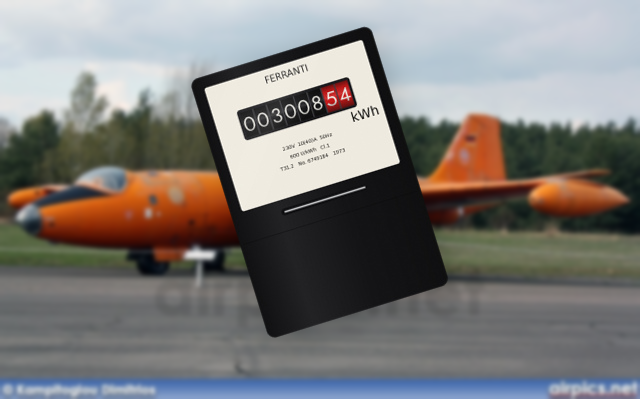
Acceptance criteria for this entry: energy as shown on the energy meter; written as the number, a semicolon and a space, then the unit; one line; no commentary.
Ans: 3008.54; kWh
